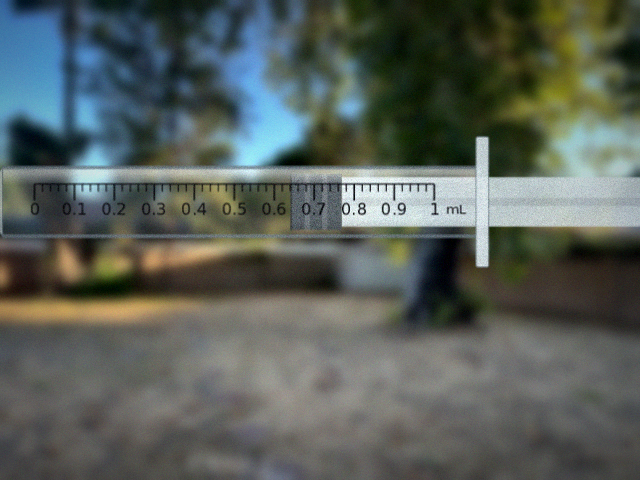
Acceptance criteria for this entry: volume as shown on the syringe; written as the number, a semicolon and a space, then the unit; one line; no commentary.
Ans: 0.64; mL
